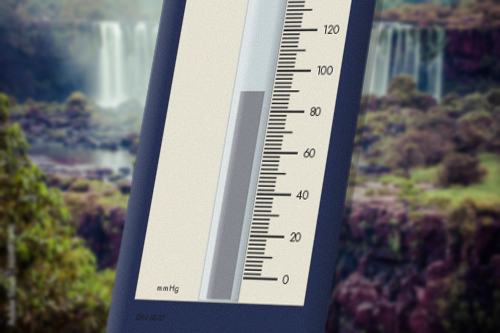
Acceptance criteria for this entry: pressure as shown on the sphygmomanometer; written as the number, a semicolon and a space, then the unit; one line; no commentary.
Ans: 90; mmHg
